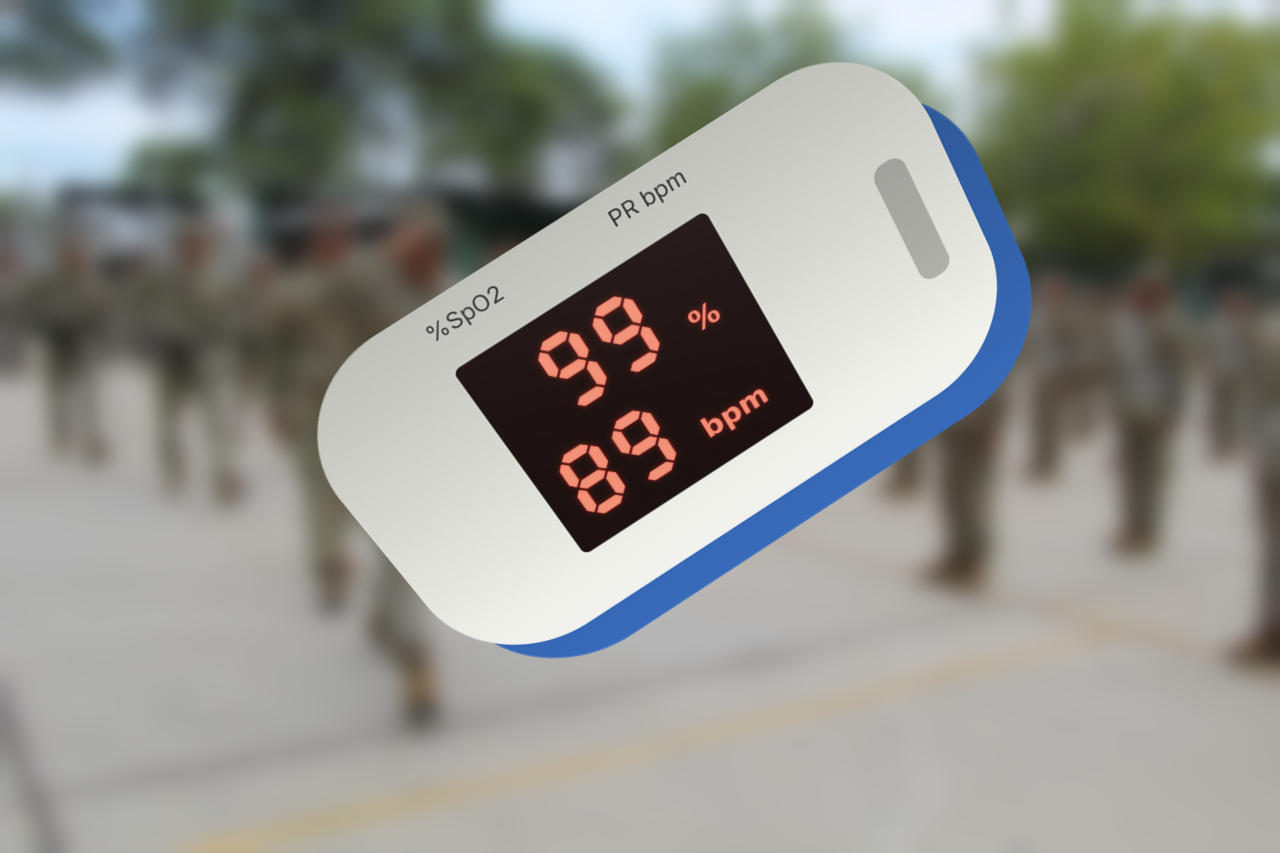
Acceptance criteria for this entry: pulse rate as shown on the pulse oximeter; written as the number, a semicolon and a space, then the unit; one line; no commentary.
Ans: 89; bpm
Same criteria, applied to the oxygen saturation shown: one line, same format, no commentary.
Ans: 99; %
